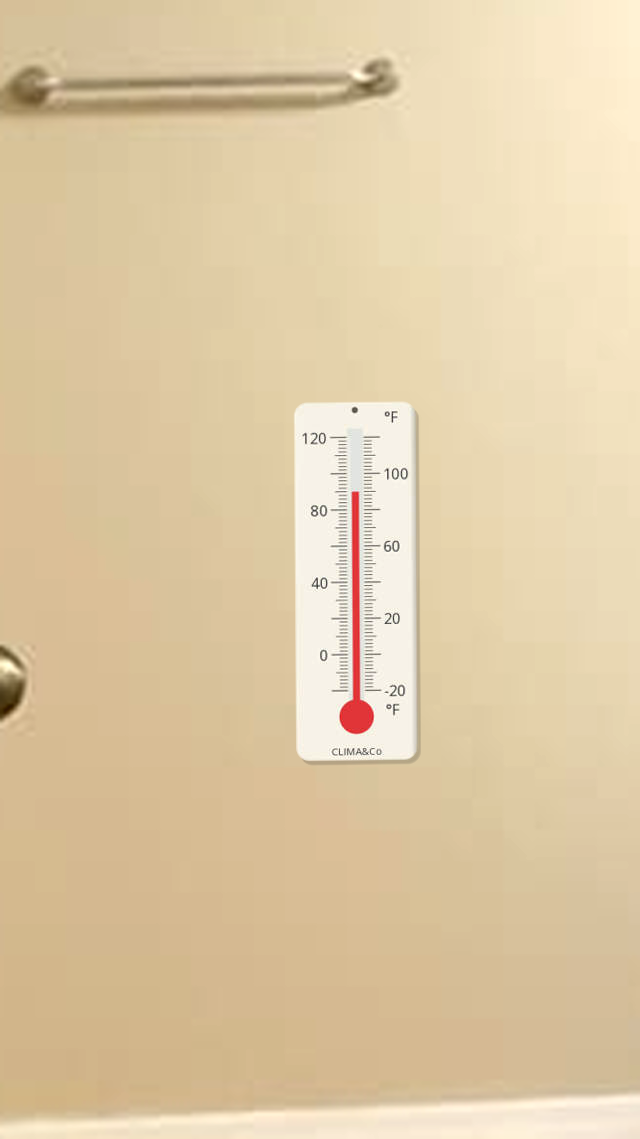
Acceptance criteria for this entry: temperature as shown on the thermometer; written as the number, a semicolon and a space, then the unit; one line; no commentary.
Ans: 90; °F
